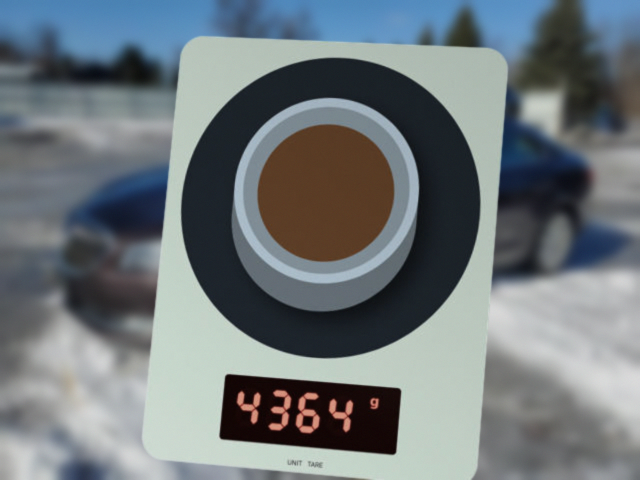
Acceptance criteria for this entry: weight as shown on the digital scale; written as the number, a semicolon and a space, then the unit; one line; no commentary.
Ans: 4364; g
